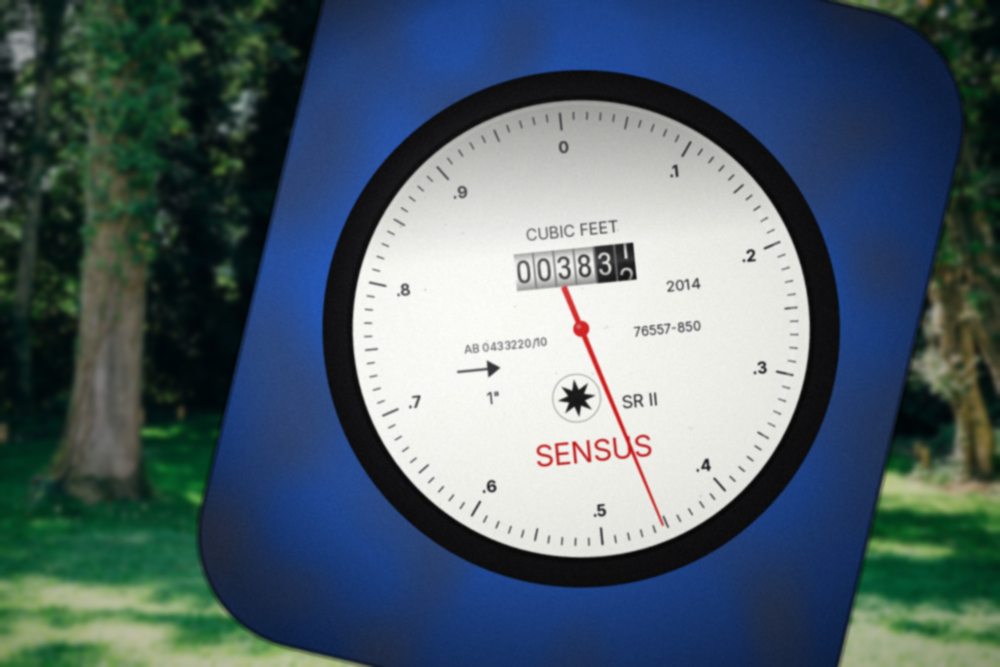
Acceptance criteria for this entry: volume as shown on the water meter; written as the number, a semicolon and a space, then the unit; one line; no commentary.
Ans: 3831.45; ft³
